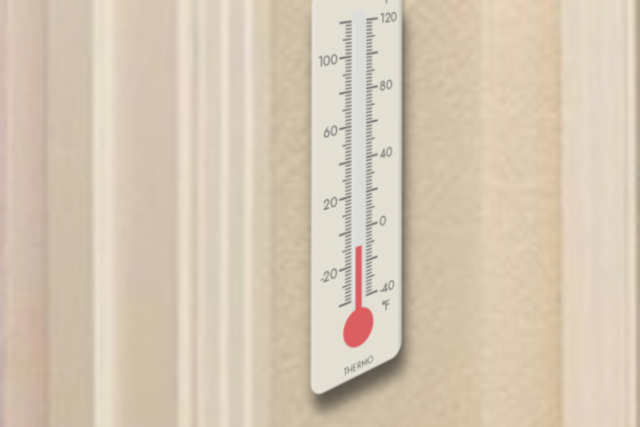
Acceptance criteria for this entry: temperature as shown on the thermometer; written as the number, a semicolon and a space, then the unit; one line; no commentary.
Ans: -10; °F
